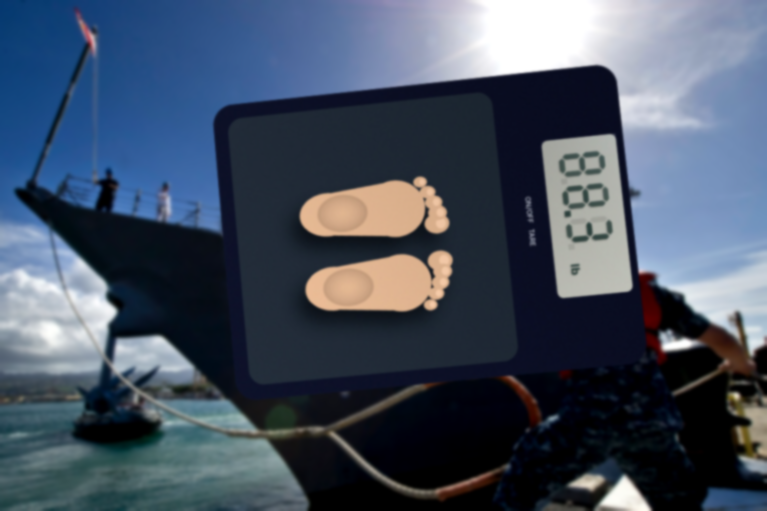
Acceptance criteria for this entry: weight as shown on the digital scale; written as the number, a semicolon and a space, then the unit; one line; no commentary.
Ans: 88.3; lb
